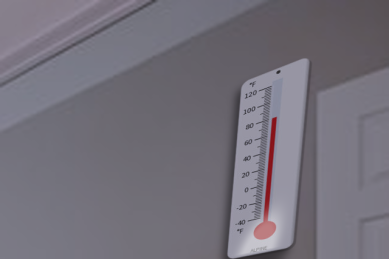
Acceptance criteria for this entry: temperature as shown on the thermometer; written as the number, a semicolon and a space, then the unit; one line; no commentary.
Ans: 80; °F
